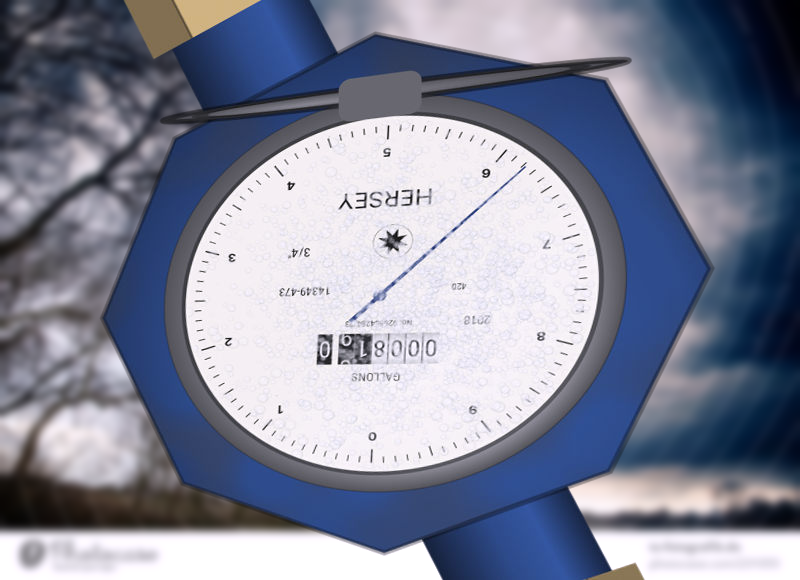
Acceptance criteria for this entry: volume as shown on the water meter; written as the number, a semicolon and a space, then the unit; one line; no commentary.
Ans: 8186.2; gal
